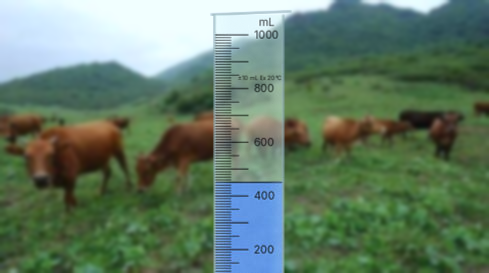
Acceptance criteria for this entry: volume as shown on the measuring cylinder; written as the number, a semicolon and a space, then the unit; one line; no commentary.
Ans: 450; mL
